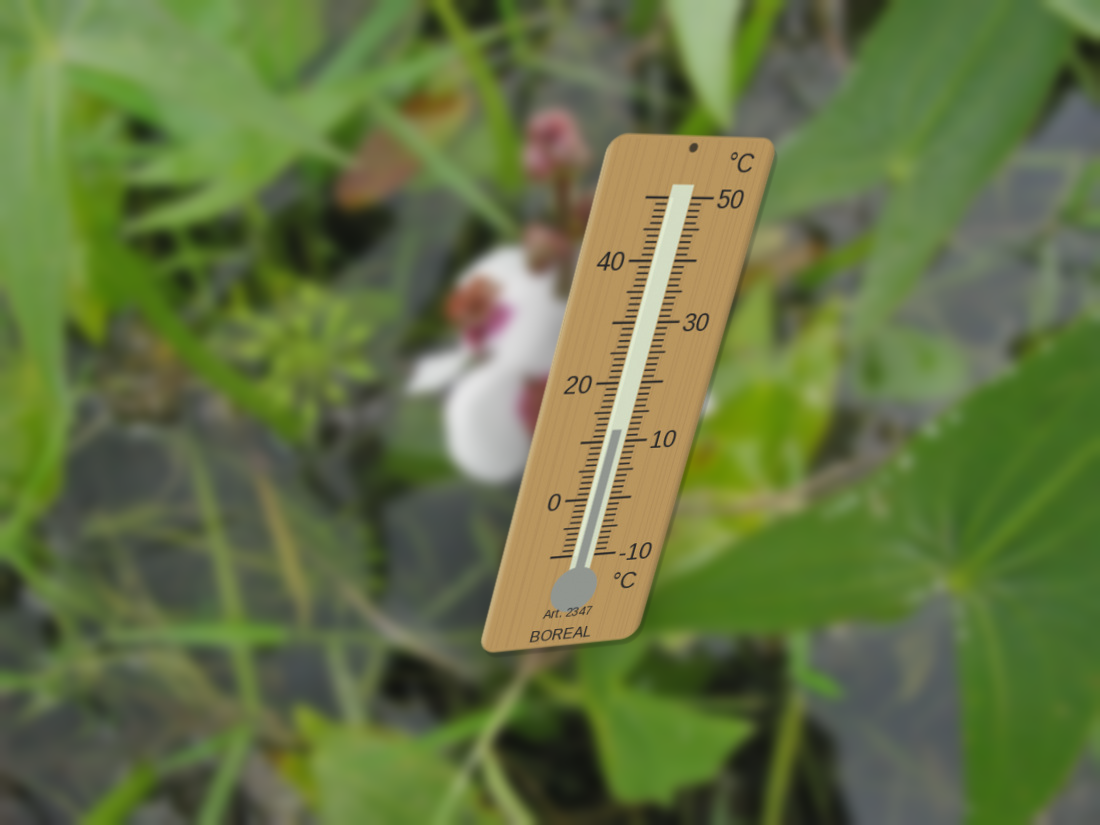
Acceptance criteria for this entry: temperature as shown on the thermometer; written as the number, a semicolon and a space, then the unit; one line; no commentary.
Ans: 12; °C
